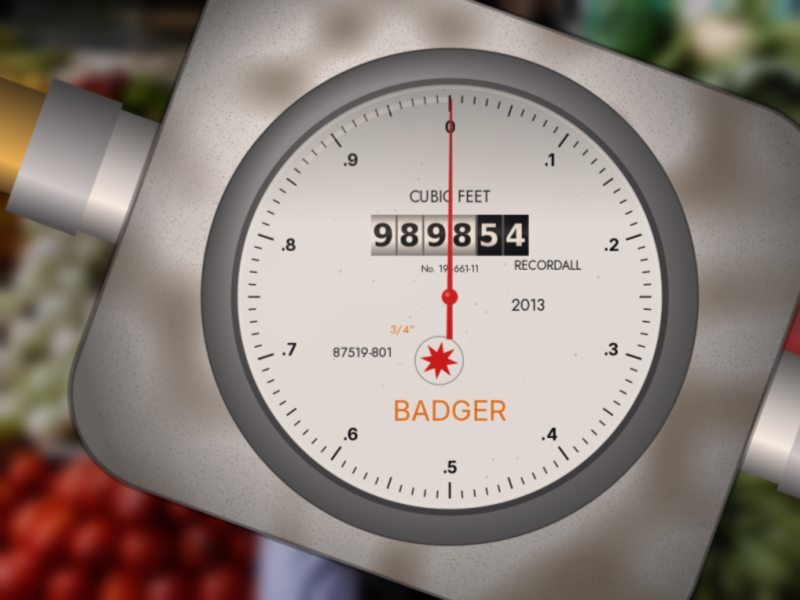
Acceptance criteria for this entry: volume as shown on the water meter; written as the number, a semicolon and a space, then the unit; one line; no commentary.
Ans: 989854.00; ft³
